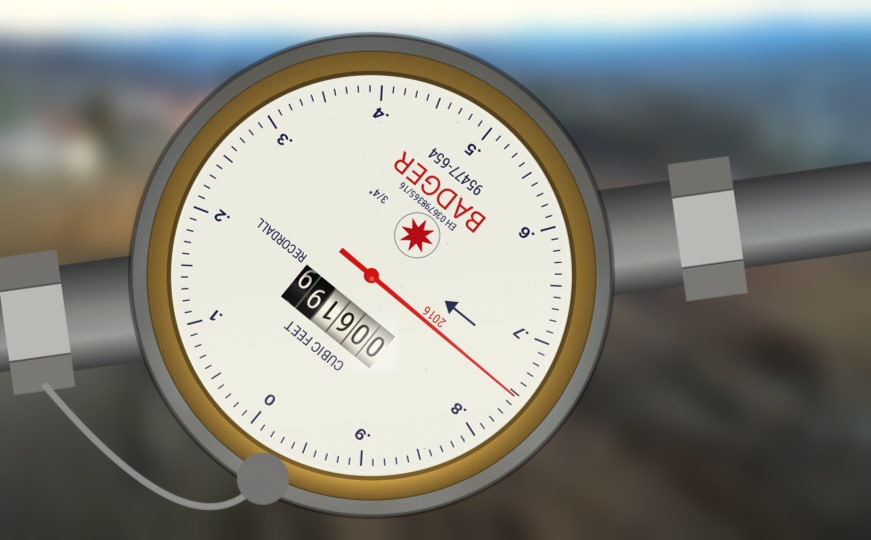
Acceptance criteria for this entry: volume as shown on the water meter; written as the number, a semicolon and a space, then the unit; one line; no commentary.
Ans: 6198.75; ft³
